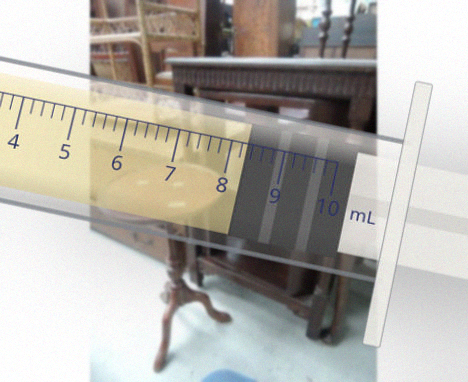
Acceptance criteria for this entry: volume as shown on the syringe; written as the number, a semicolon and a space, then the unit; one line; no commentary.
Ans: 8.3; mL
